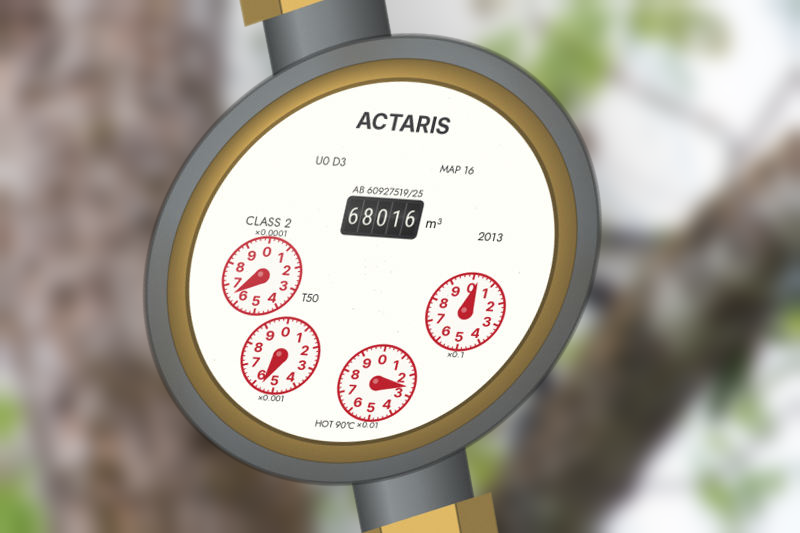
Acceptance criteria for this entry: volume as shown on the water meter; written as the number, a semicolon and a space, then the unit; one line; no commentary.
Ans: 68016.0256; m³
